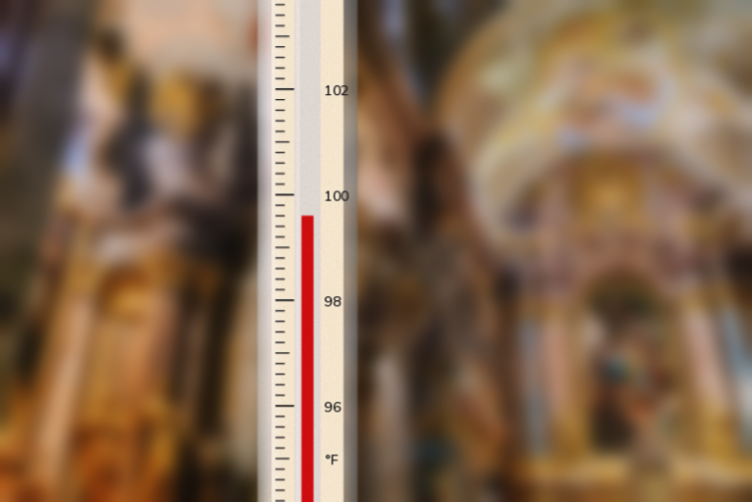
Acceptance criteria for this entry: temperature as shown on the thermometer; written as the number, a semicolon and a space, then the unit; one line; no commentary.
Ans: 99.6; °F
